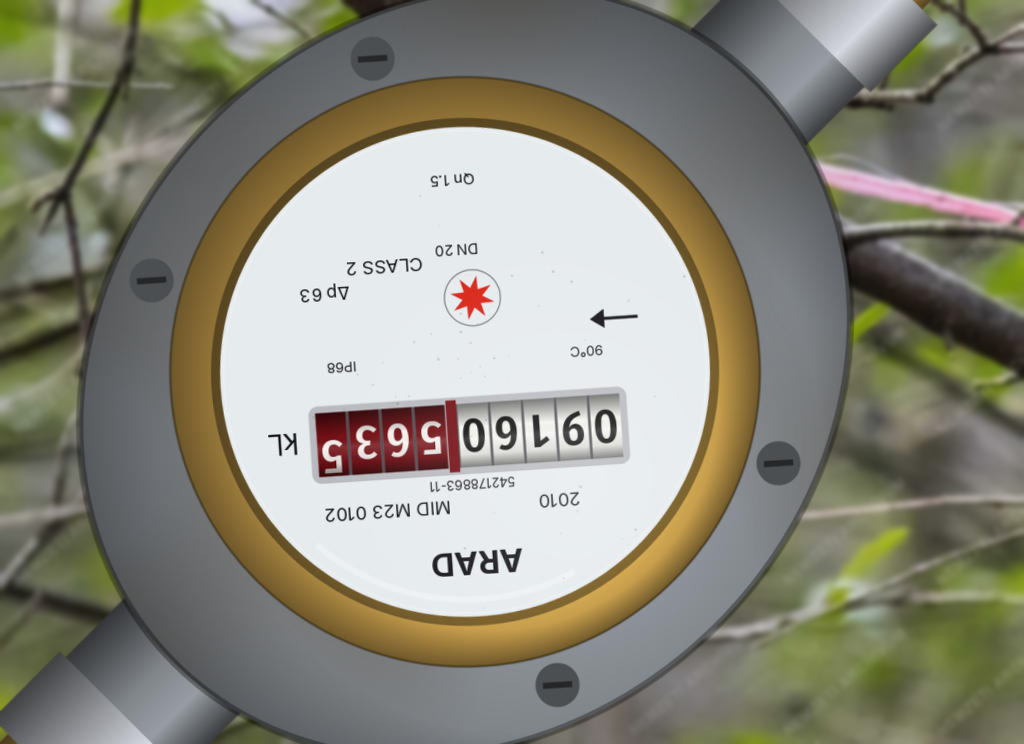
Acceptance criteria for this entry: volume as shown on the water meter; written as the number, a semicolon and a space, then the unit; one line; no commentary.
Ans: 9160.5635; kL
